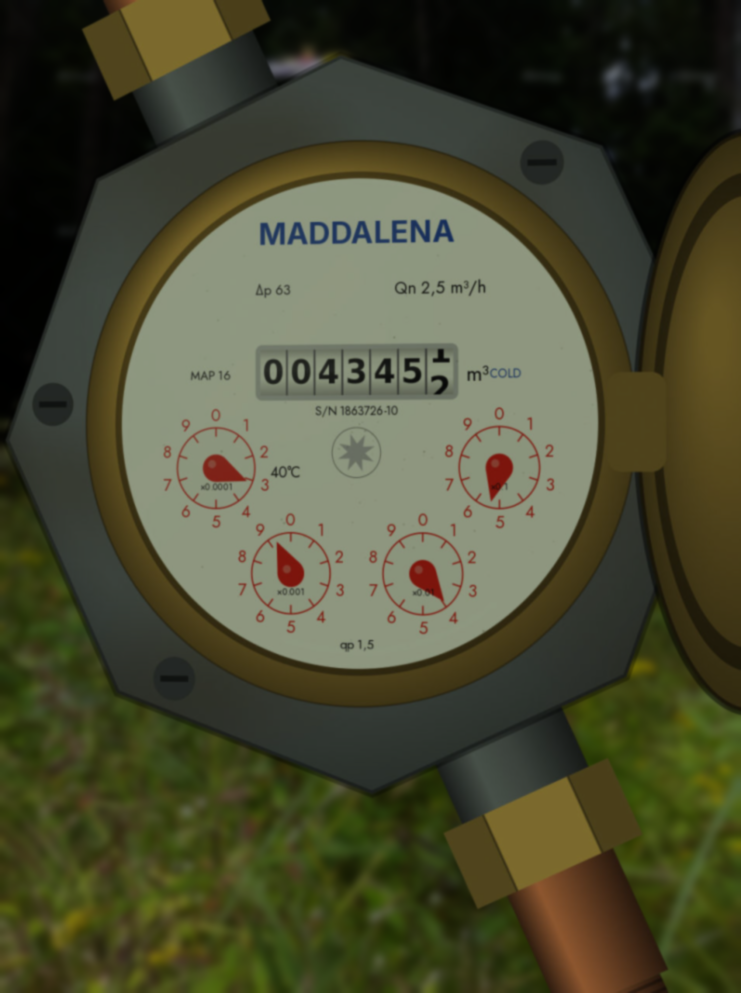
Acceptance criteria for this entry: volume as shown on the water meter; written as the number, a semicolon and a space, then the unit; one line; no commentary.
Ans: 43451.5393; m³
